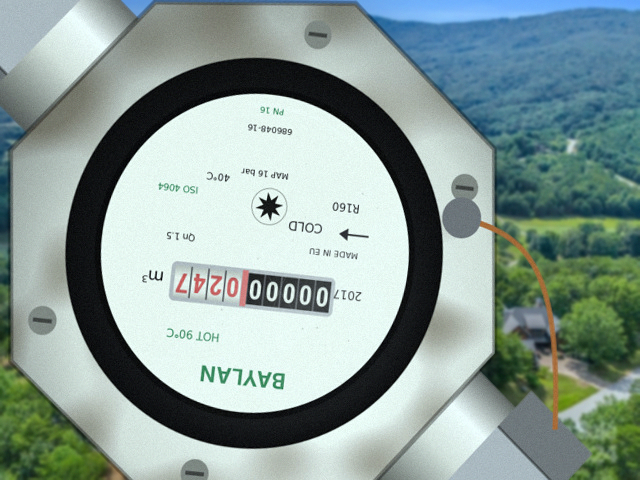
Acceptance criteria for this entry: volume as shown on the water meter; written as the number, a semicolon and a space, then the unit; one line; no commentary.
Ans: 0.0247; m³
